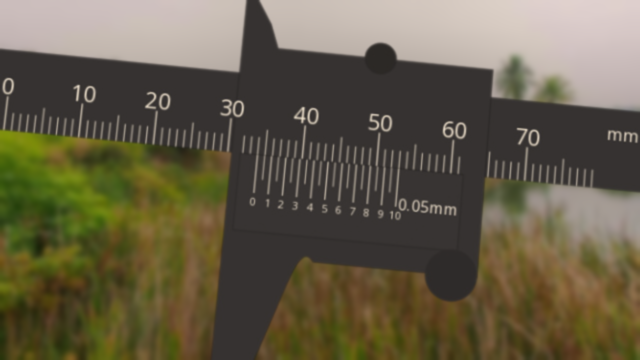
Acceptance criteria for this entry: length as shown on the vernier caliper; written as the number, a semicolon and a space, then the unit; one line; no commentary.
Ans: 34.0; mm
